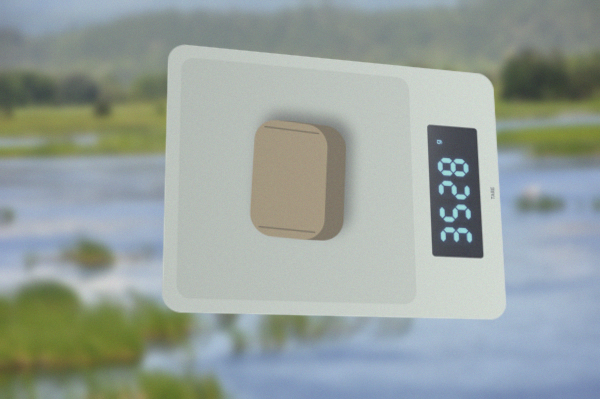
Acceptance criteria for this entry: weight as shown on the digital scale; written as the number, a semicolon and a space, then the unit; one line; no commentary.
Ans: 3528; g
